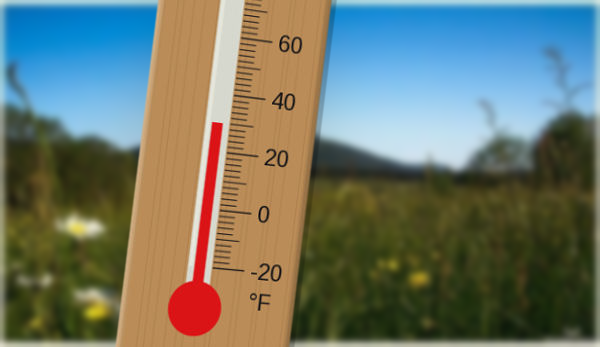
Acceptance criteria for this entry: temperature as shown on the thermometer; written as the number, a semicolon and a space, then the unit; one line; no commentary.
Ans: 30; °F
